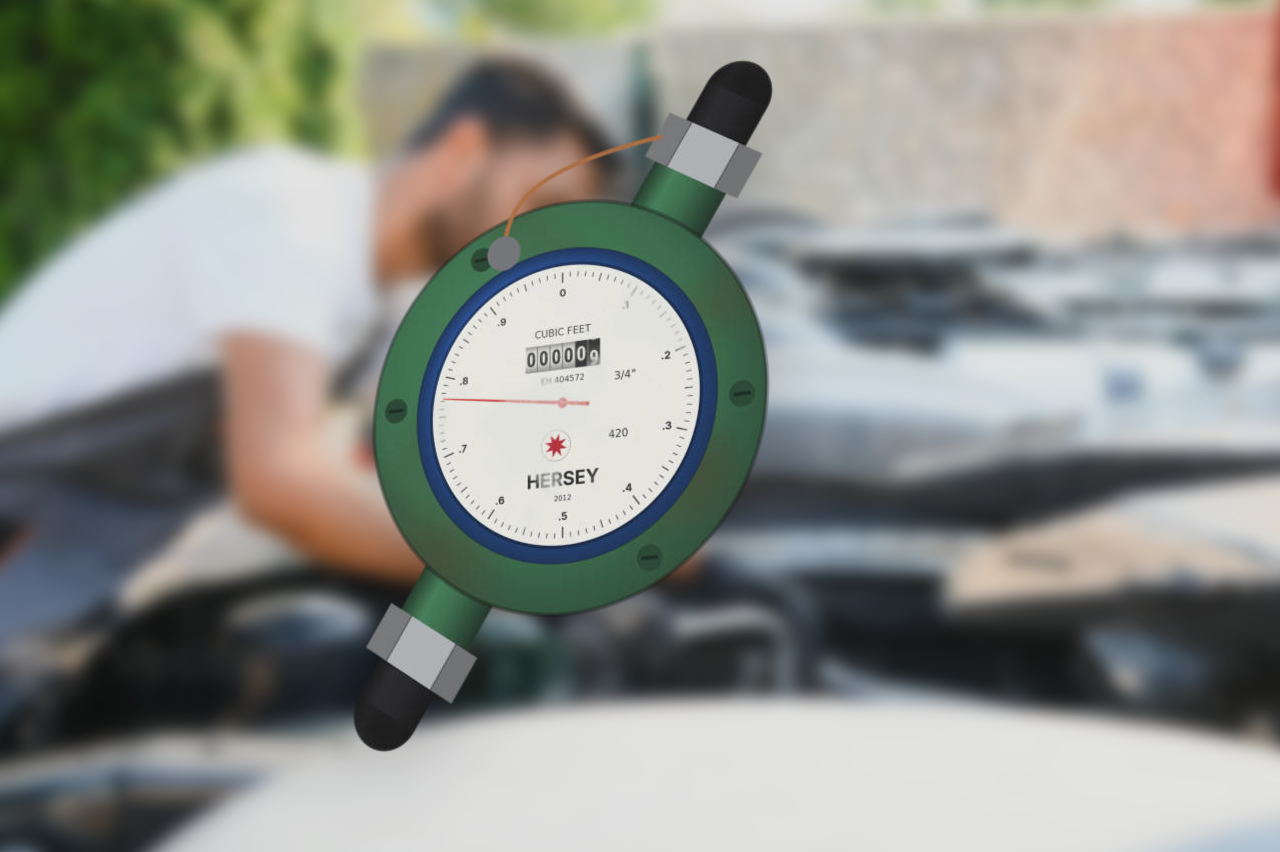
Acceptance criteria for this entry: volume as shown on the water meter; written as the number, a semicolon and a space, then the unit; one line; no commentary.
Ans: 8.77; ft³
